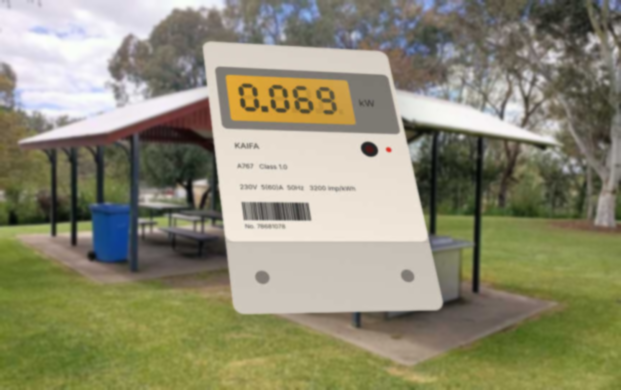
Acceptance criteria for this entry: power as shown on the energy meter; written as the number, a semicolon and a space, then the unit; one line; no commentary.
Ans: 0.069; kW
